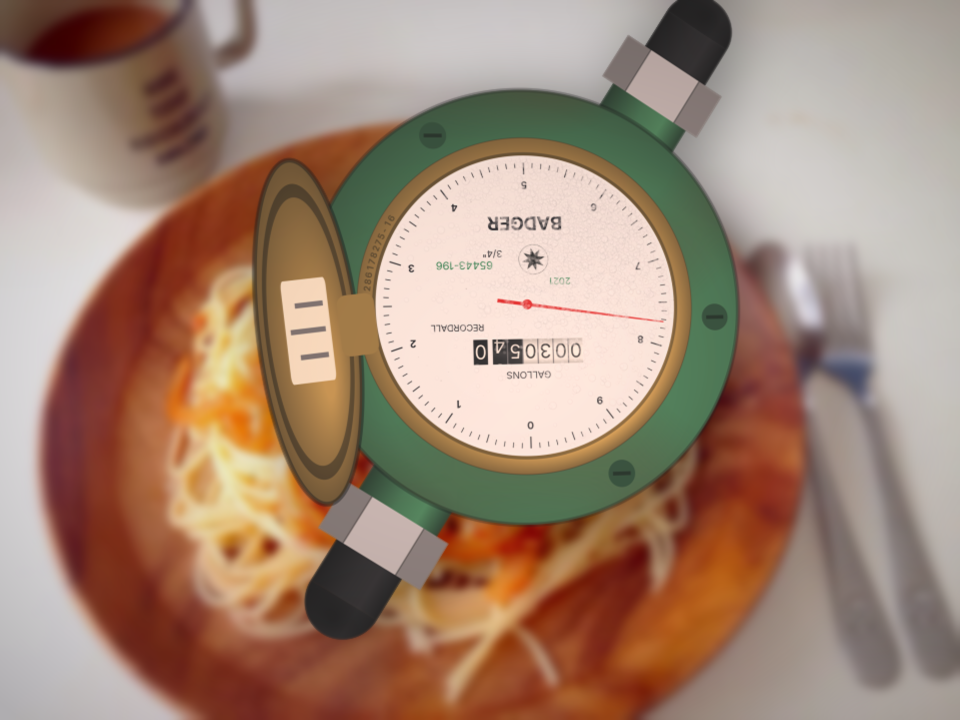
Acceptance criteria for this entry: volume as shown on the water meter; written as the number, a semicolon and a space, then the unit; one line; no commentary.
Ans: 30537.7; gal
